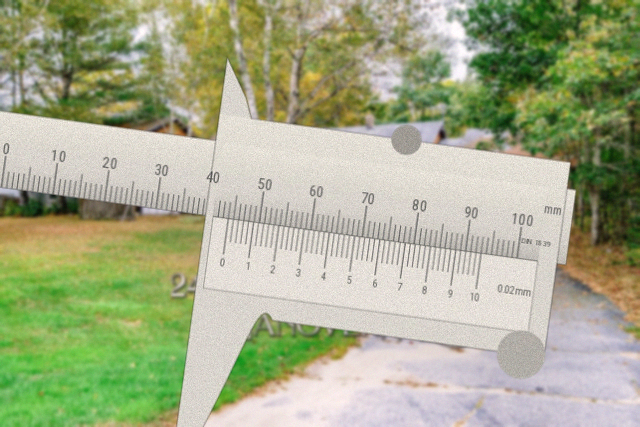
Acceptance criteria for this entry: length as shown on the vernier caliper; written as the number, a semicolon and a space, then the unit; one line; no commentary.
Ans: 44.0; mm
